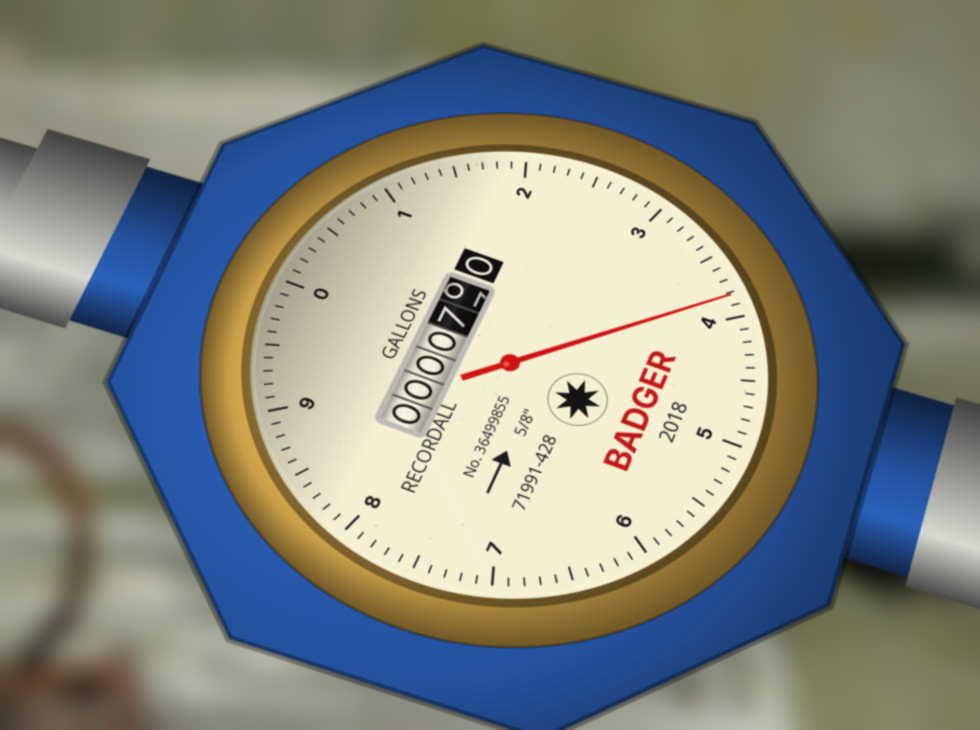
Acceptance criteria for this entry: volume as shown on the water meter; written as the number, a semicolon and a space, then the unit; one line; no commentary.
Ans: 763.8; gal
